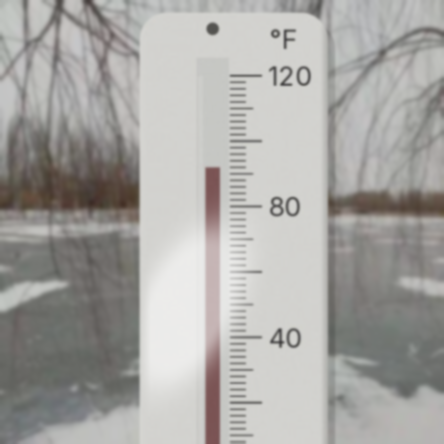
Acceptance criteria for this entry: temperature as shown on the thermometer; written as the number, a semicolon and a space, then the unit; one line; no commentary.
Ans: 92; °F
